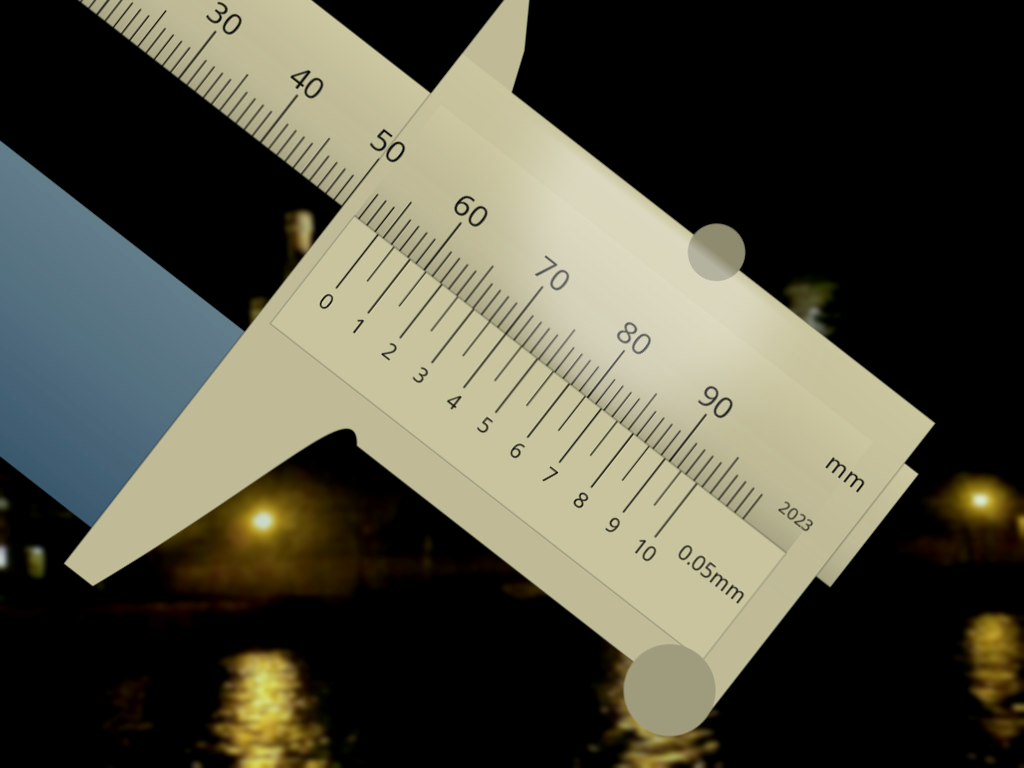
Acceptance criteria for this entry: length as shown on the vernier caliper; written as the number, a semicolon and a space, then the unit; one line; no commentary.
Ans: 54.4; mm
